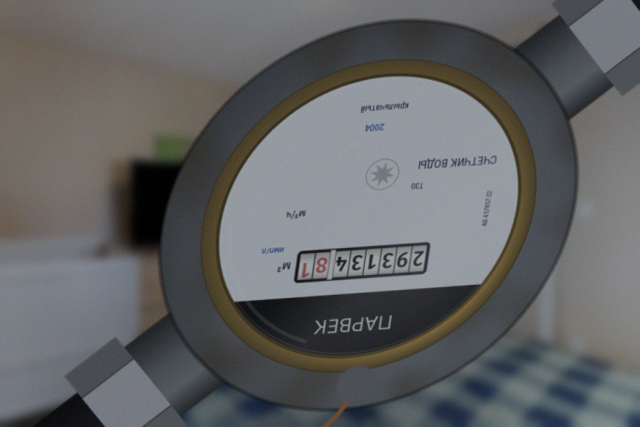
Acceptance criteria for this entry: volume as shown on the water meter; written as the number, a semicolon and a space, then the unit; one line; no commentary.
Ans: 293134.81; m³
